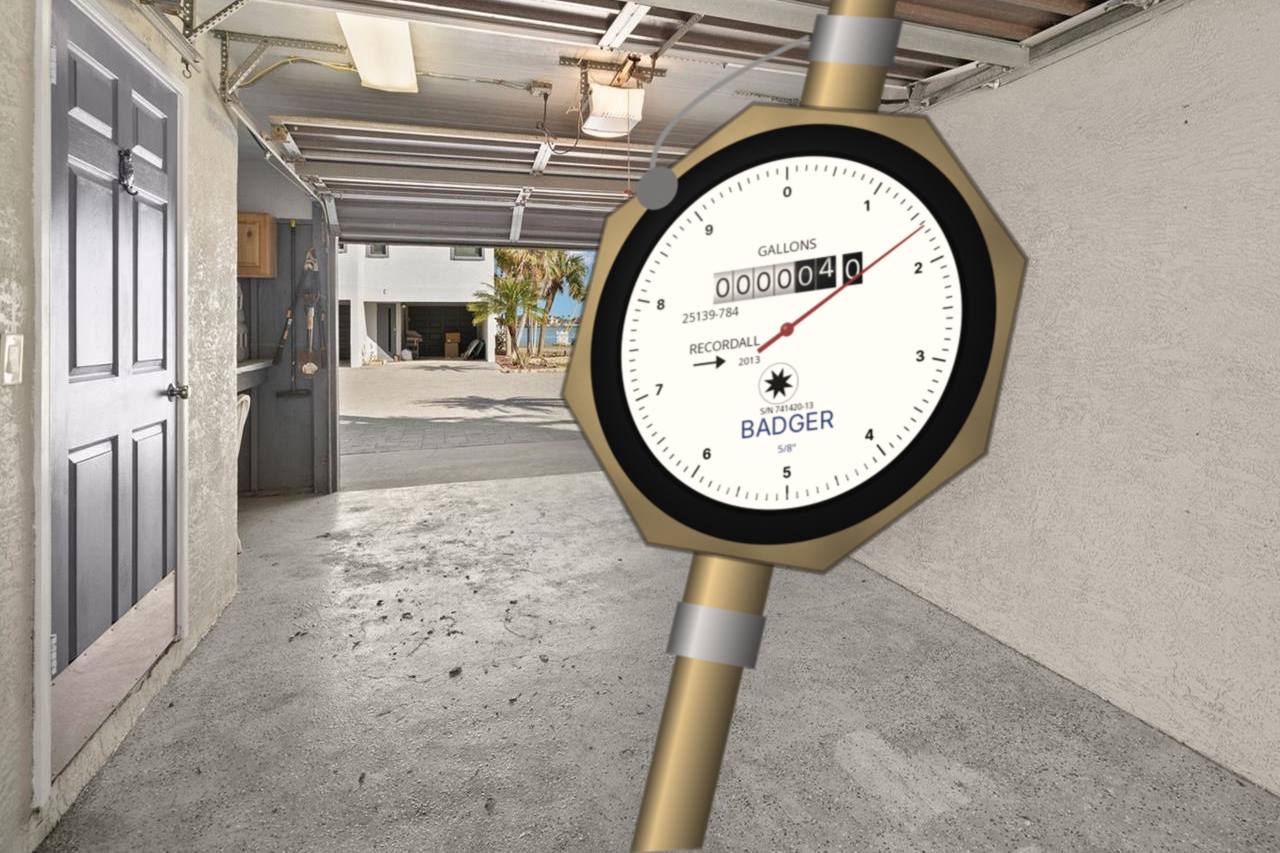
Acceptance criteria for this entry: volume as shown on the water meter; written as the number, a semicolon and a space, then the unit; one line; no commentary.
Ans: 41.6; gal
